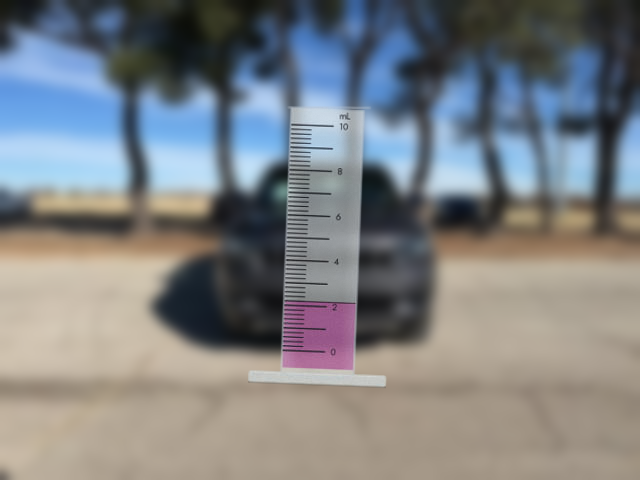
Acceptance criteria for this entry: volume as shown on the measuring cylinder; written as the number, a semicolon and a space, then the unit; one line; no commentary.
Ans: 2.2; mL
